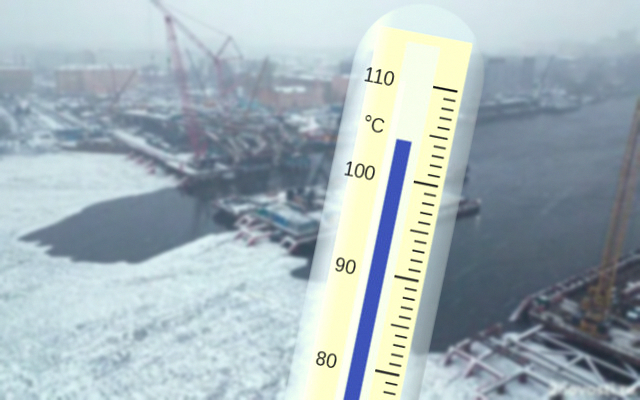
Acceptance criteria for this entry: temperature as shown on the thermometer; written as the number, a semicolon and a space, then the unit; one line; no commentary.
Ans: 104; °C
